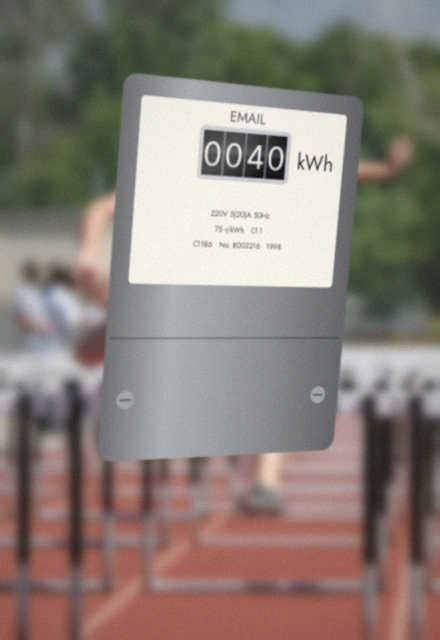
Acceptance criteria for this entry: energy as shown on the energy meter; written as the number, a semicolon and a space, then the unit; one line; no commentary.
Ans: 40; kWh
